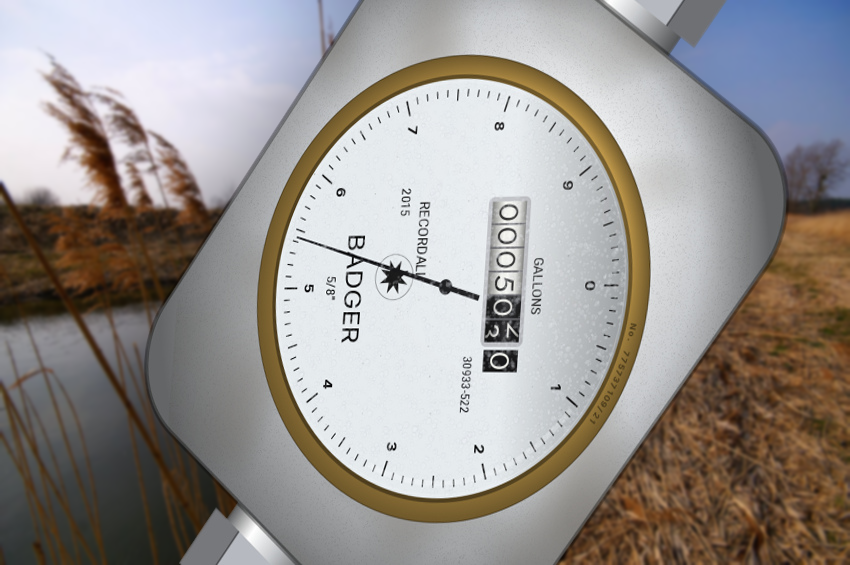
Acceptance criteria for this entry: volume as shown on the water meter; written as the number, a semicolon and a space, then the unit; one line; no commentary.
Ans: 5025.4; gal
